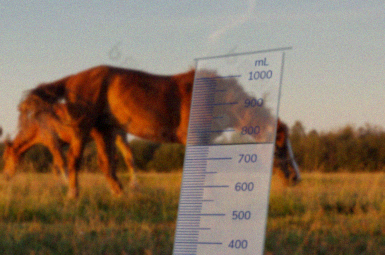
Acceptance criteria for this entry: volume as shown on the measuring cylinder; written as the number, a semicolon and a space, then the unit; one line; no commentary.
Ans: 750; mL
